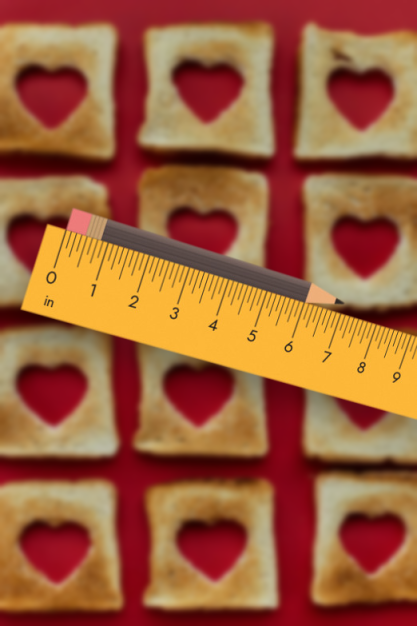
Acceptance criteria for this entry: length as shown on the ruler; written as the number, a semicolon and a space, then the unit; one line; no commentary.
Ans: 7; in
